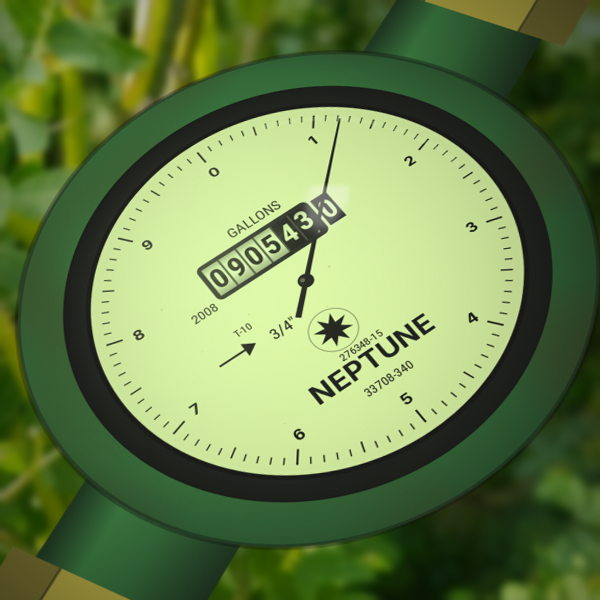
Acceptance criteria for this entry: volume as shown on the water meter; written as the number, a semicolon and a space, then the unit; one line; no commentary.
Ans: 905431.2; gal
